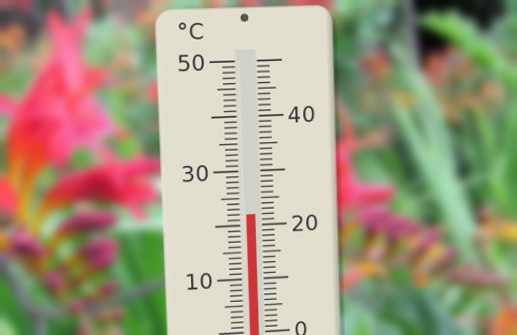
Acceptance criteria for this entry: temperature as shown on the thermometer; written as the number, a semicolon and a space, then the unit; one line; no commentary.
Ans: 22; °C
